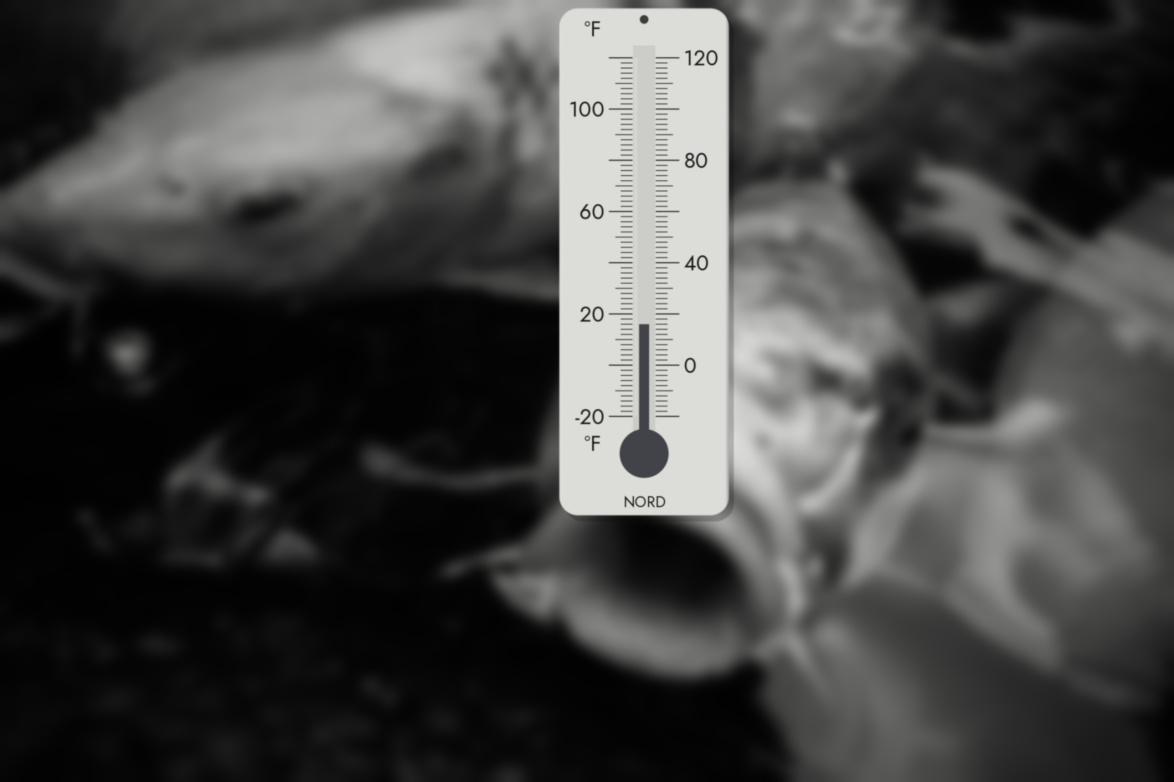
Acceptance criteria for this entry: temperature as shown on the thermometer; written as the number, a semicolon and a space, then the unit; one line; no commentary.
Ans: 16; °F
